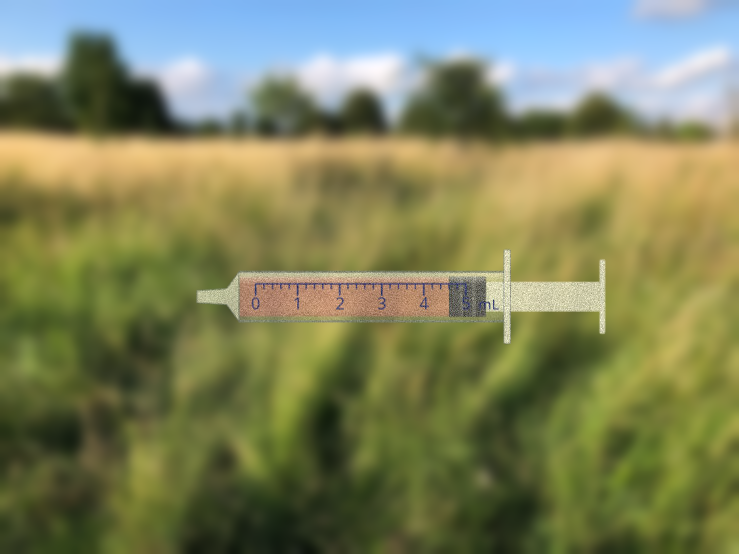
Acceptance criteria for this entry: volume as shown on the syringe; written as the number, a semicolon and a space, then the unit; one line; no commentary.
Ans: 4.6; mL
